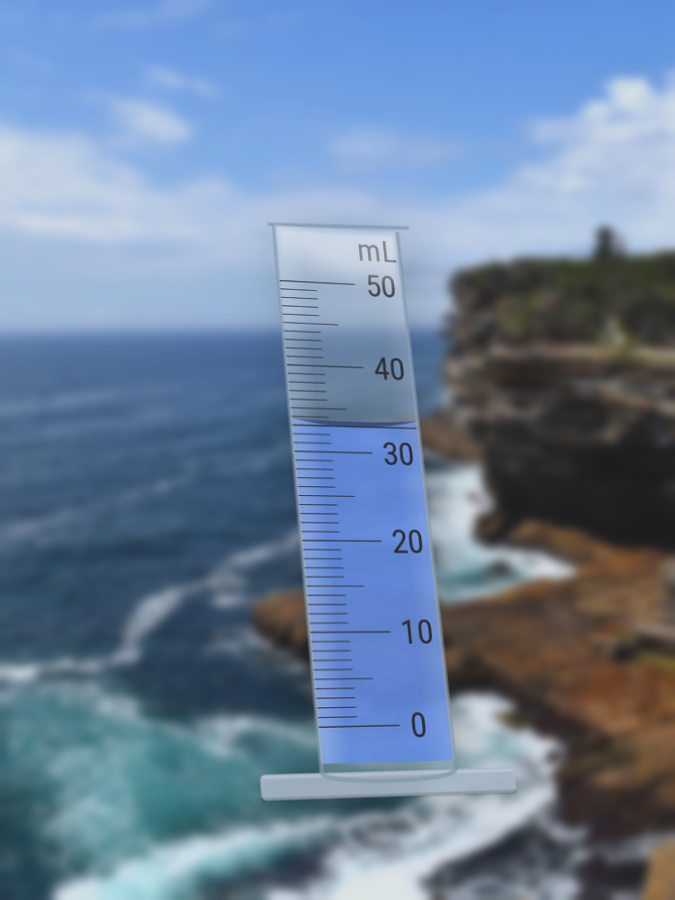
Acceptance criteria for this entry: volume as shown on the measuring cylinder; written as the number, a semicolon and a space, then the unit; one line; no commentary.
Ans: 33; mL
